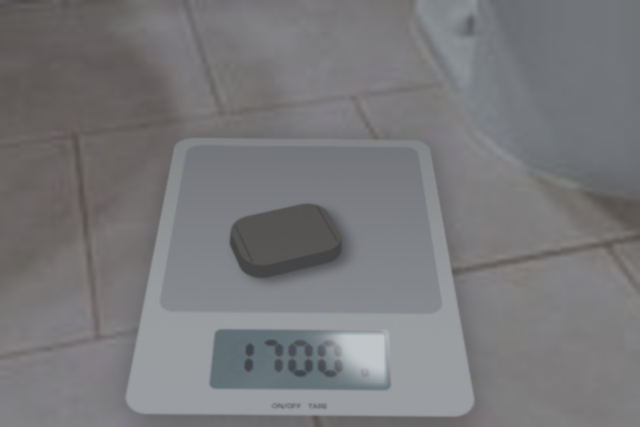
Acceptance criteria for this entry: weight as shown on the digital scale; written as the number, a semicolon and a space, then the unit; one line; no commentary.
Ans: 1700; g
